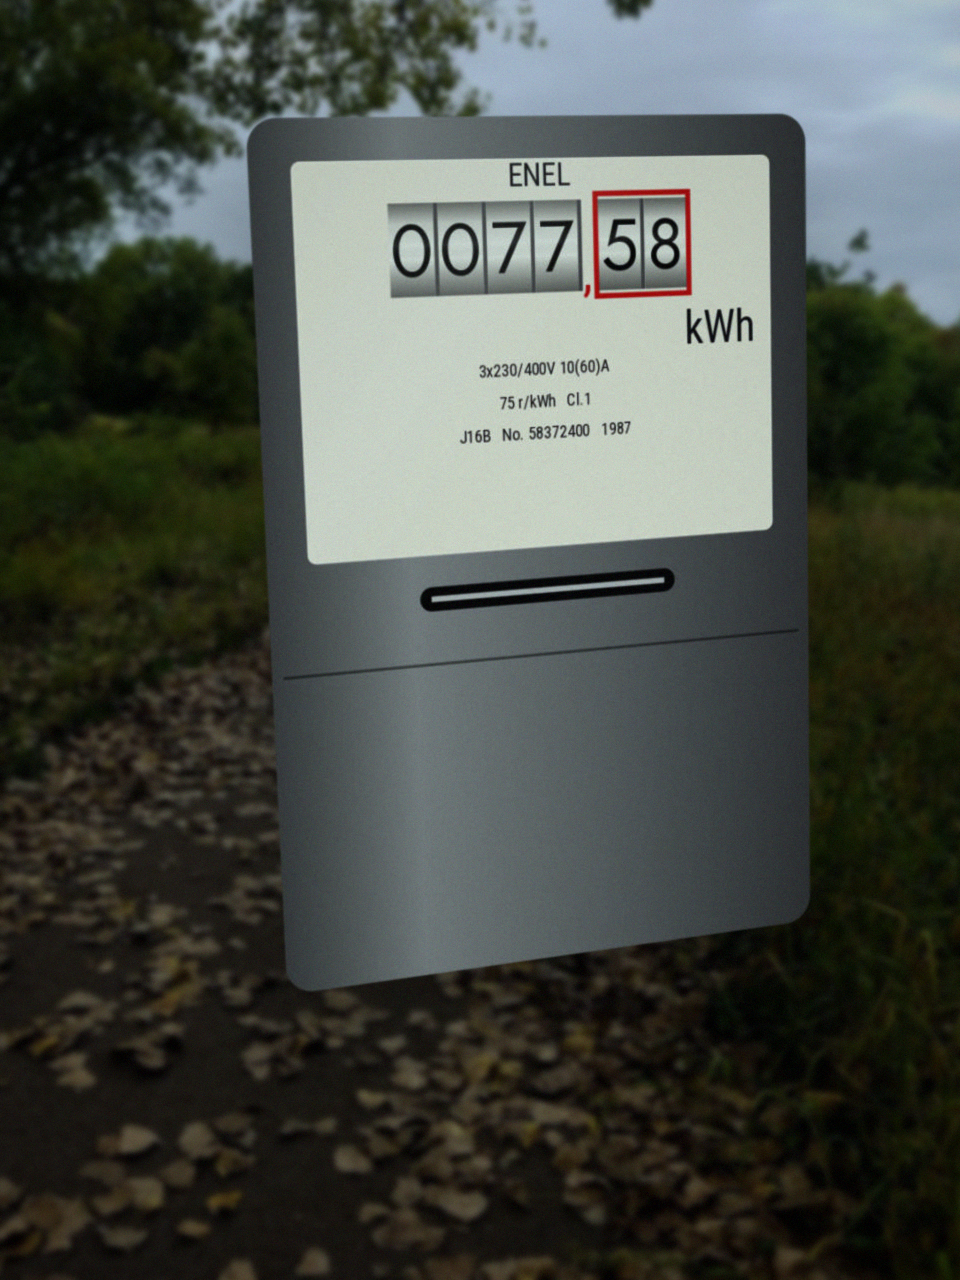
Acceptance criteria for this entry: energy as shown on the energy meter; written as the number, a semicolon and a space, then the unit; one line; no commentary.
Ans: 77.58; kWh
